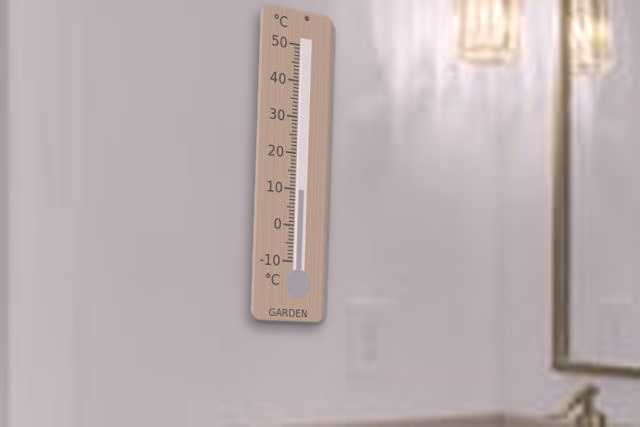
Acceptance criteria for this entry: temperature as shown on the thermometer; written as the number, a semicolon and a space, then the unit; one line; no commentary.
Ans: 10; °C
